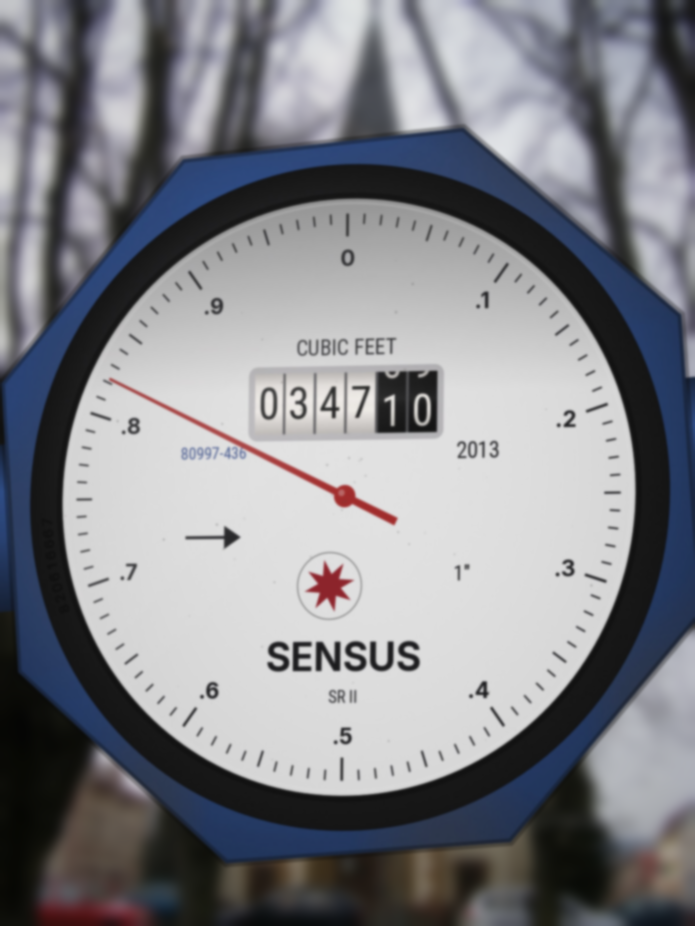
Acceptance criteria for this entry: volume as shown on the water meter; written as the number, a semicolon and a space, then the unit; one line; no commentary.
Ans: 34709.82; ft³
